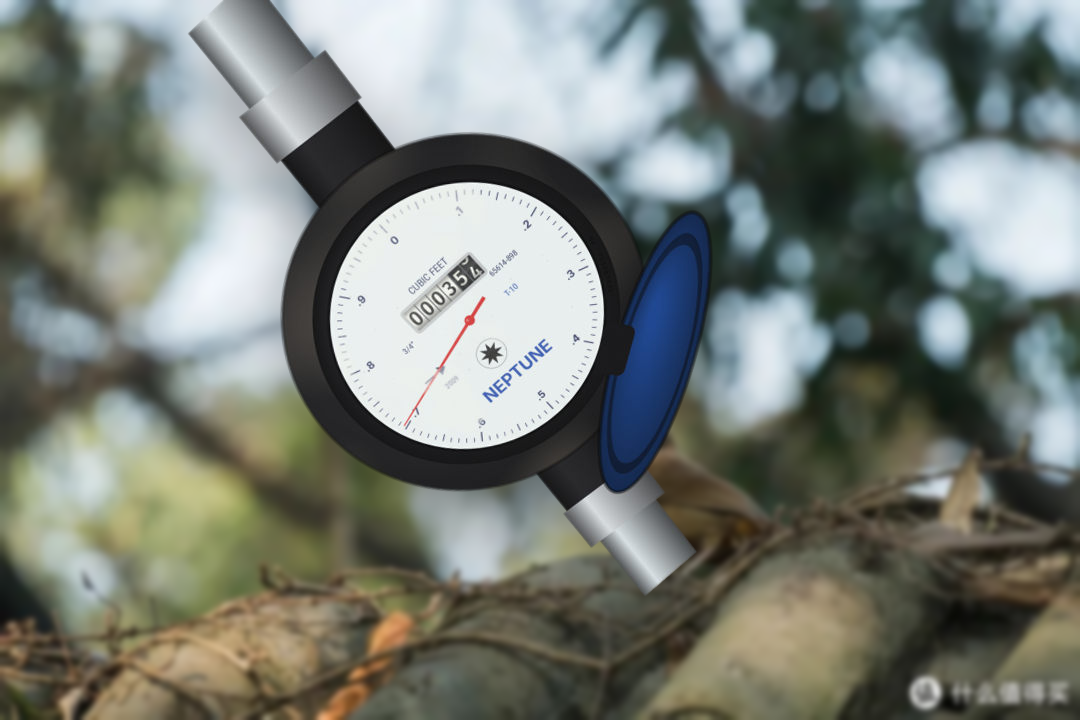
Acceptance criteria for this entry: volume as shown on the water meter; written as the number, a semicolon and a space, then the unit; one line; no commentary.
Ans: 353.70; ft³
